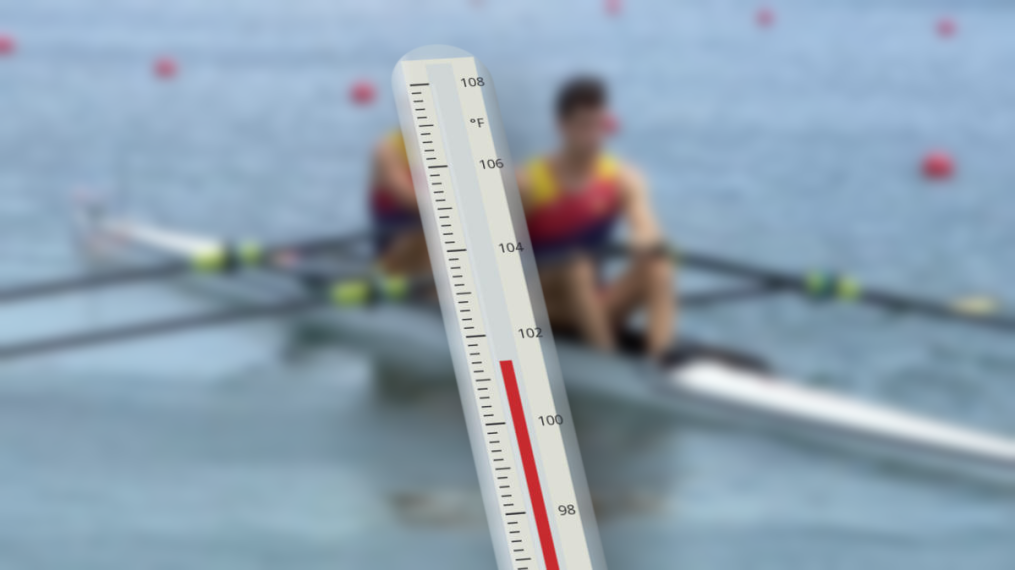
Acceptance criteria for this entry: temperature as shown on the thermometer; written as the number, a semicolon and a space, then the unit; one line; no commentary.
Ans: 101.4; °F
